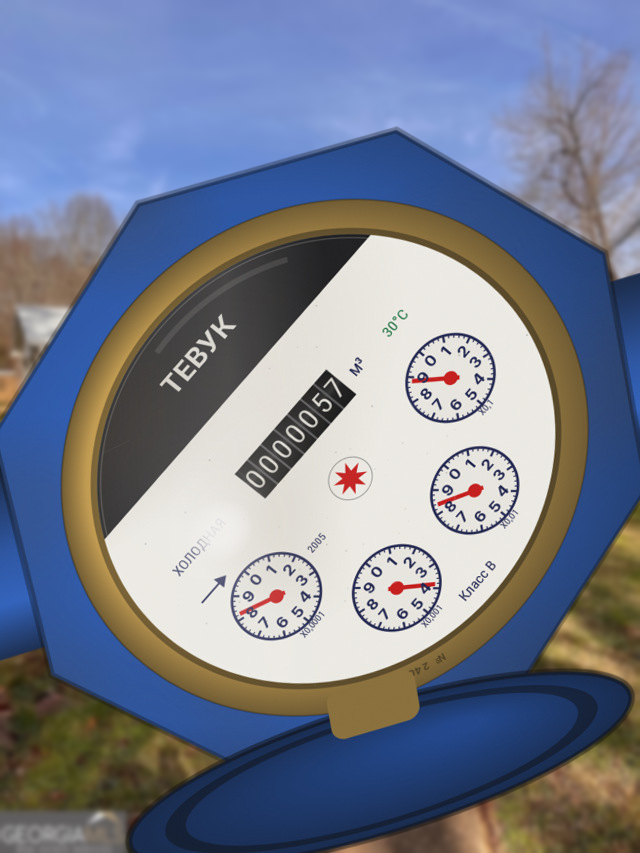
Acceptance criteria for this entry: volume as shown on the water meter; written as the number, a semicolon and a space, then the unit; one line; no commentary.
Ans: 57.8838; m³
